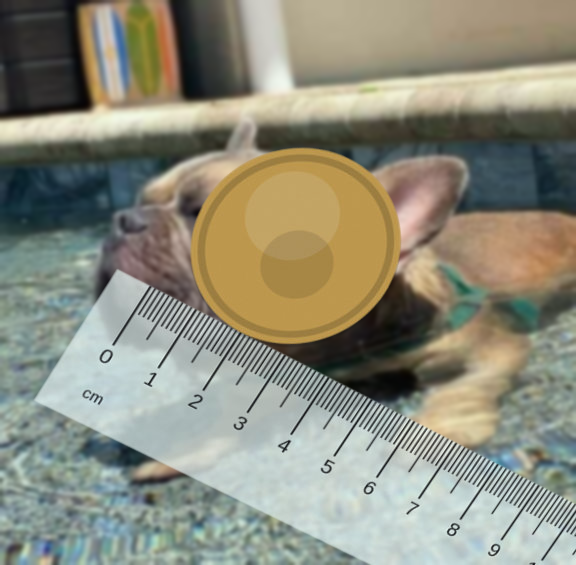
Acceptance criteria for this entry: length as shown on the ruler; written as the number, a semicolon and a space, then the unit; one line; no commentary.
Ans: 4; cm
